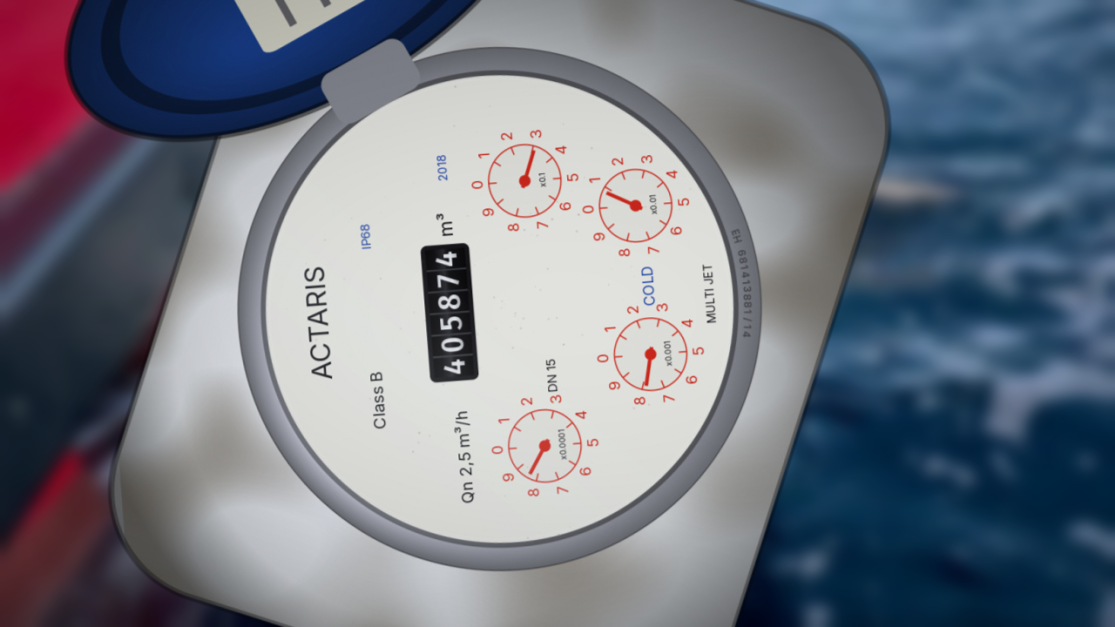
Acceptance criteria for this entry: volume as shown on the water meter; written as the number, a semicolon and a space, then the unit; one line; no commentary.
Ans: 405874.3078; m³
